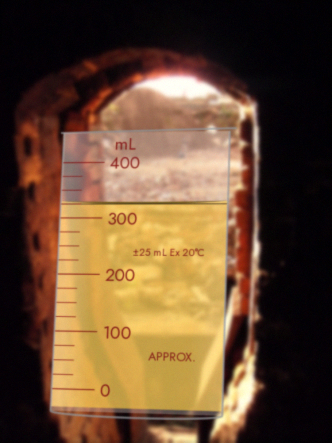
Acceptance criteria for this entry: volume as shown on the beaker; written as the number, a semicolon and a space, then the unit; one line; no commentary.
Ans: 325; mL
